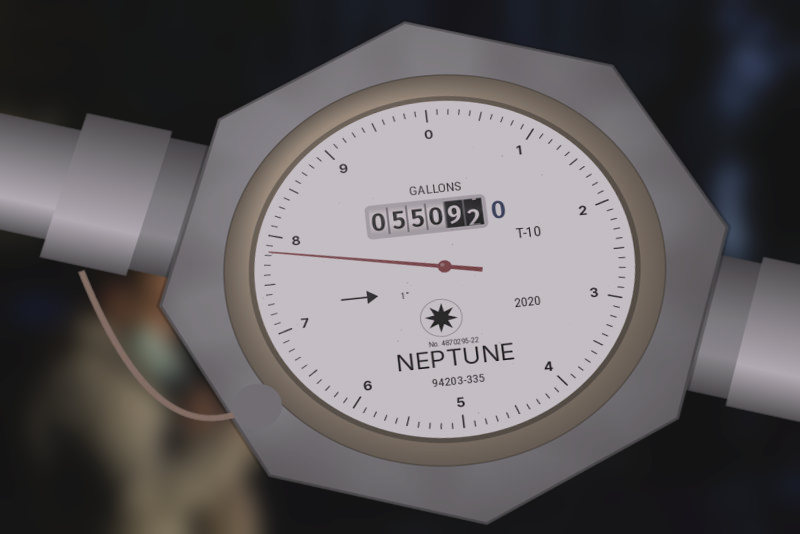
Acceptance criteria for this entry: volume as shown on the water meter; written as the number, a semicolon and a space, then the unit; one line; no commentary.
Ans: 550917.8; gal
